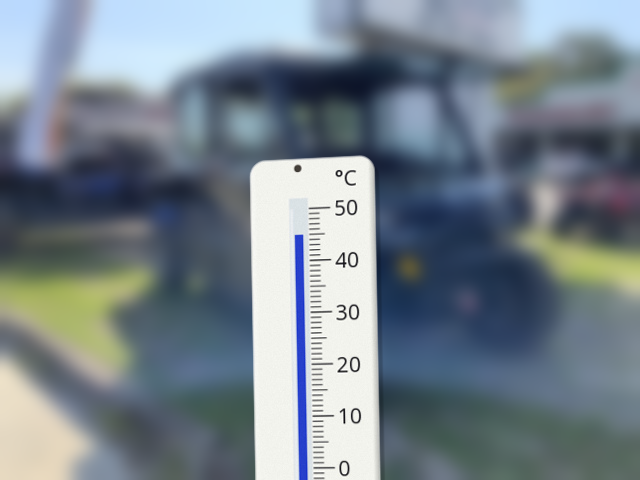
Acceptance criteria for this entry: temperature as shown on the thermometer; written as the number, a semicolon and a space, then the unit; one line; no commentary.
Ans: 45; °C
